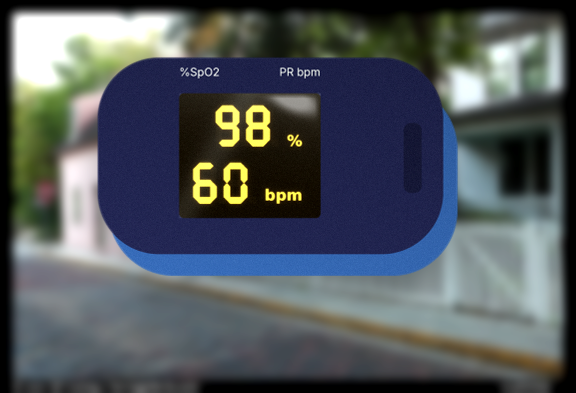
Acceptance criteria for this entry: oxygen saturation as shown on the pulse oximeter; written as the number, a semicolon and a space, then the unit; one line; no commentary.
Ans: 98; %
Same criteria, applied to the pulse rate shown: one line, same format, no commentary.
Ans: 60; bpm
